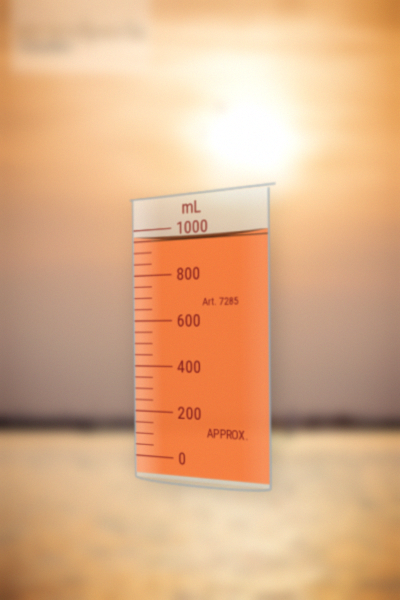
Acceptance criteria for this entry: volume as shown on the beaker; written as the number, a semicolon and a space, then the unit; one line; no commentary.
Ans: 950; mL
